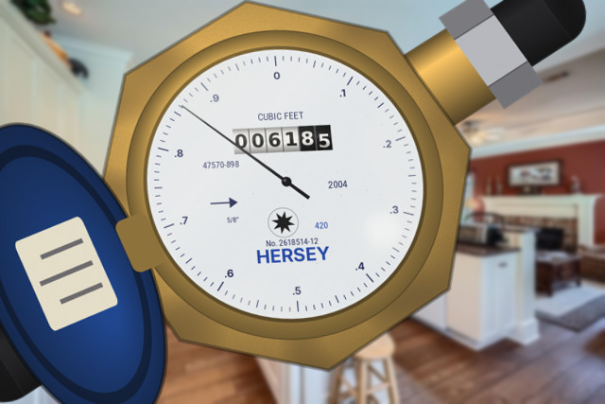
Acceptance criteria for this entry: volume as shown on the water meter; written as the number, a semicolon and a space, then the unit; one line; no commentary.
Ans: 6184.86; ft³
